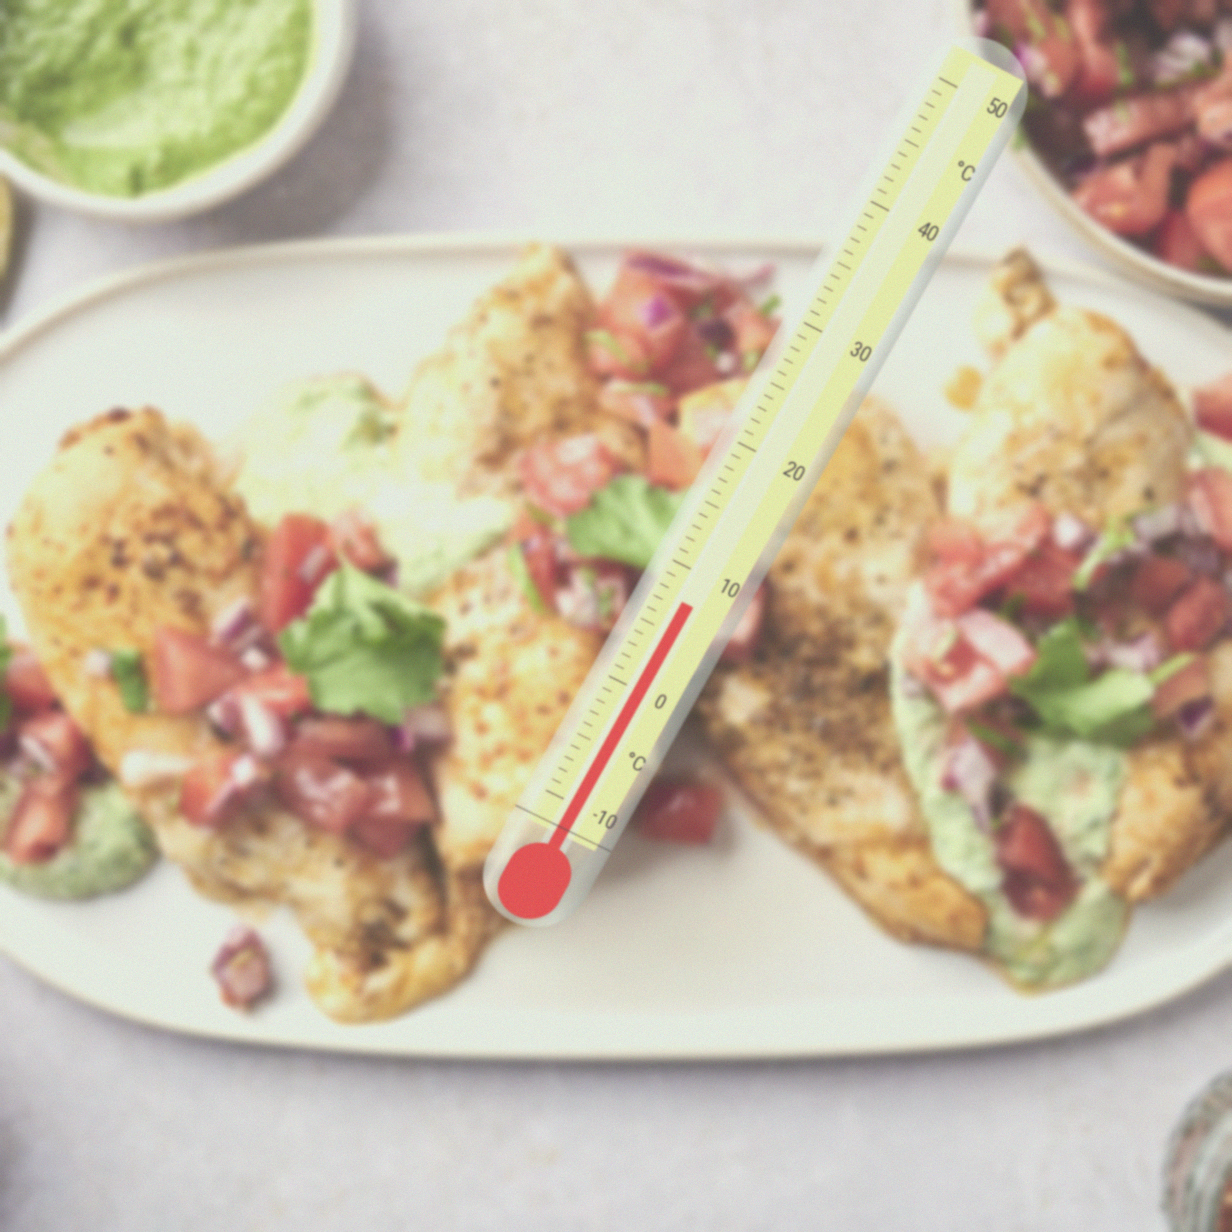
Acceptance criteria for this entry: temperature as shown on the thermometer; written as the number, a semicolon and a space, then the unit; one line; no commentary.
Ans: 7.5; °C
